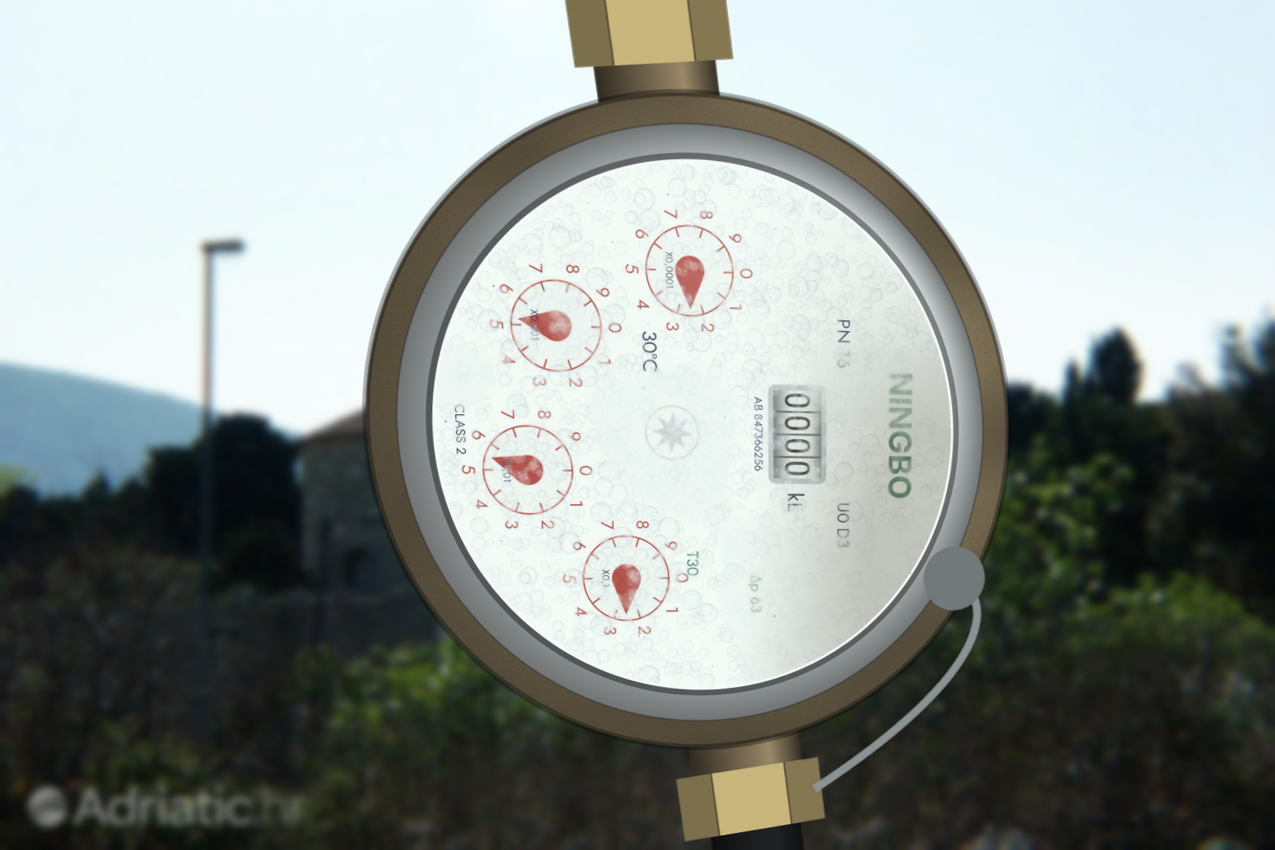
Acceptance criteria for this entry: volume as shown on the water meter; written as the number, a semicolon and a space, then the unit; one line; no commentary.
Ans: 0.2552; kL
